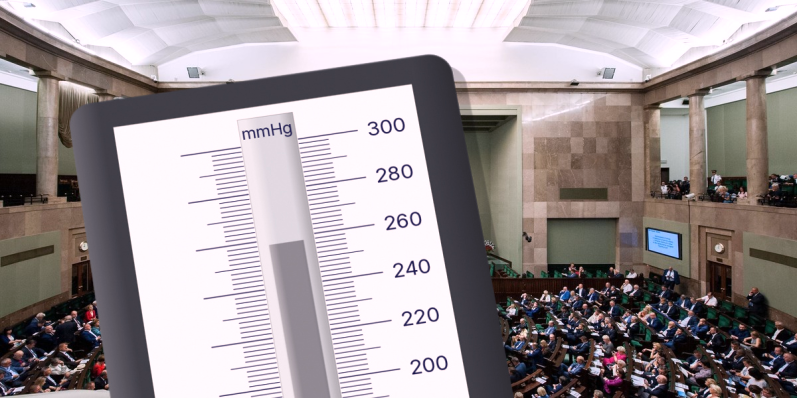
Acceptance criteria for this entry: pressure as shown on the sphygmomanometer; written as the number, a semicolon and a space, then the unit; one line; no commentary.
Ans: 258; mmHg
